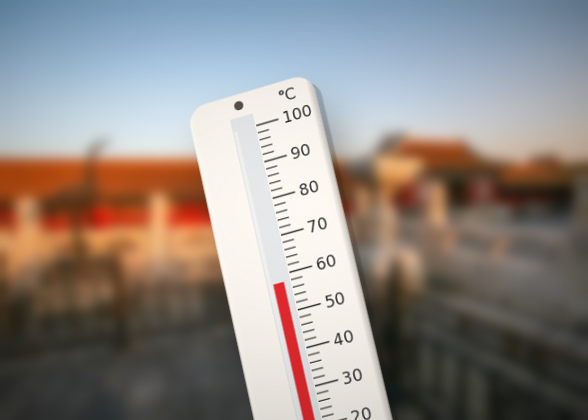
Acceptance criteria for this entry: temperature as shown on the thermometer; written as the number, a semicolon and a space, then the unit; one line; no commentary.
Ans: 58; °C
